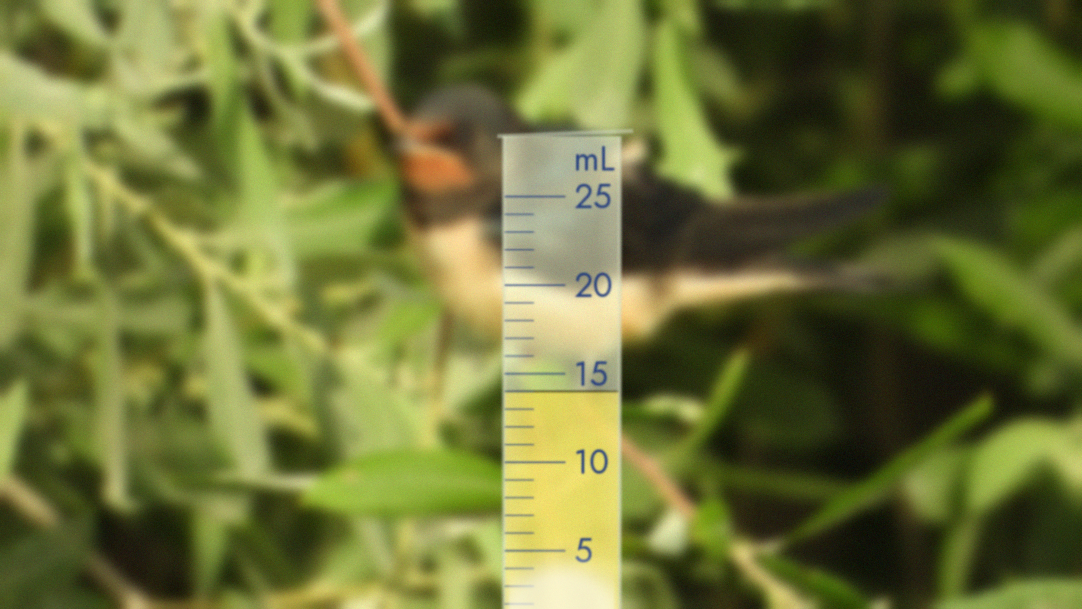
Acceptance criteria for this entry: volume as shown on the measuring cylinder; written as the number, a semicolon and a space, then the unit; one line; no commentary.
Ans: 14; mL
